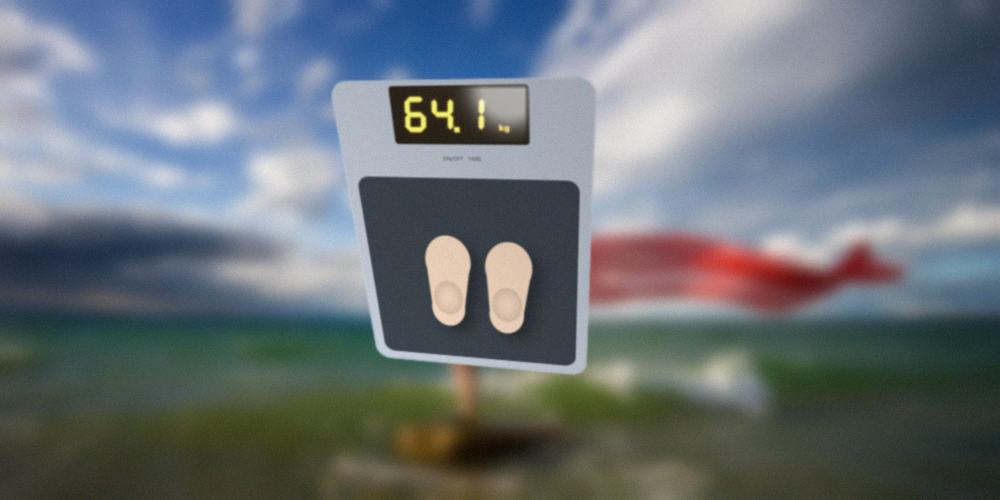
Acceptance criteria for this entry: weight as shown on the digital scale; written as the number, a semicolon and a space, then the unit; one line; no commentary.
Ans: 64.1; kg
